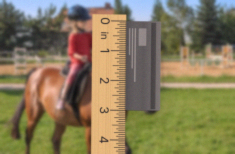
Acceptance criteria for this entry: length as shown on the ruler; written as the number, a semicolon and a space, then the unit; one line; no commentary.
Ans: 3; in
